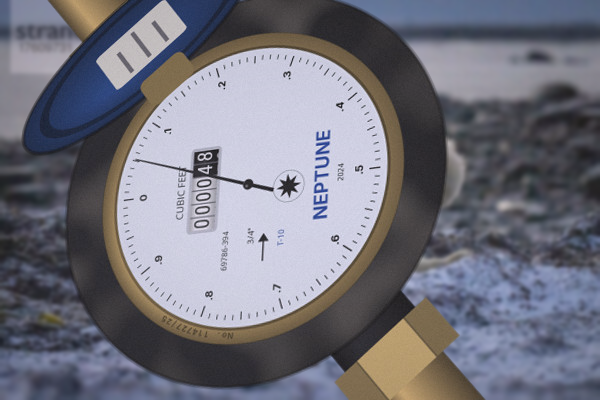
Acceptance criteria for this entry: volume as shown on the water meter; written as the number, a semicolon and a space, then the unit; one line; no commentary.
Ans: 48.05; ft³
